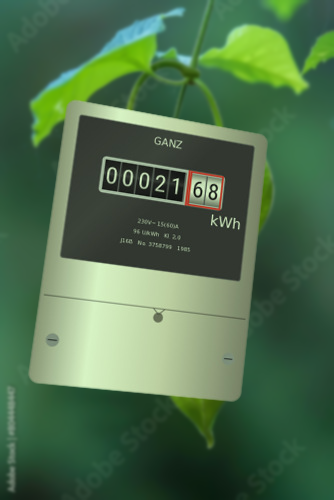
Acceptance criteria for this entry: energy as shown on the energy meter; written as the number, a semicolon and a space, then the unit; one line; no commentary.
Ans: 21.68; kWh
